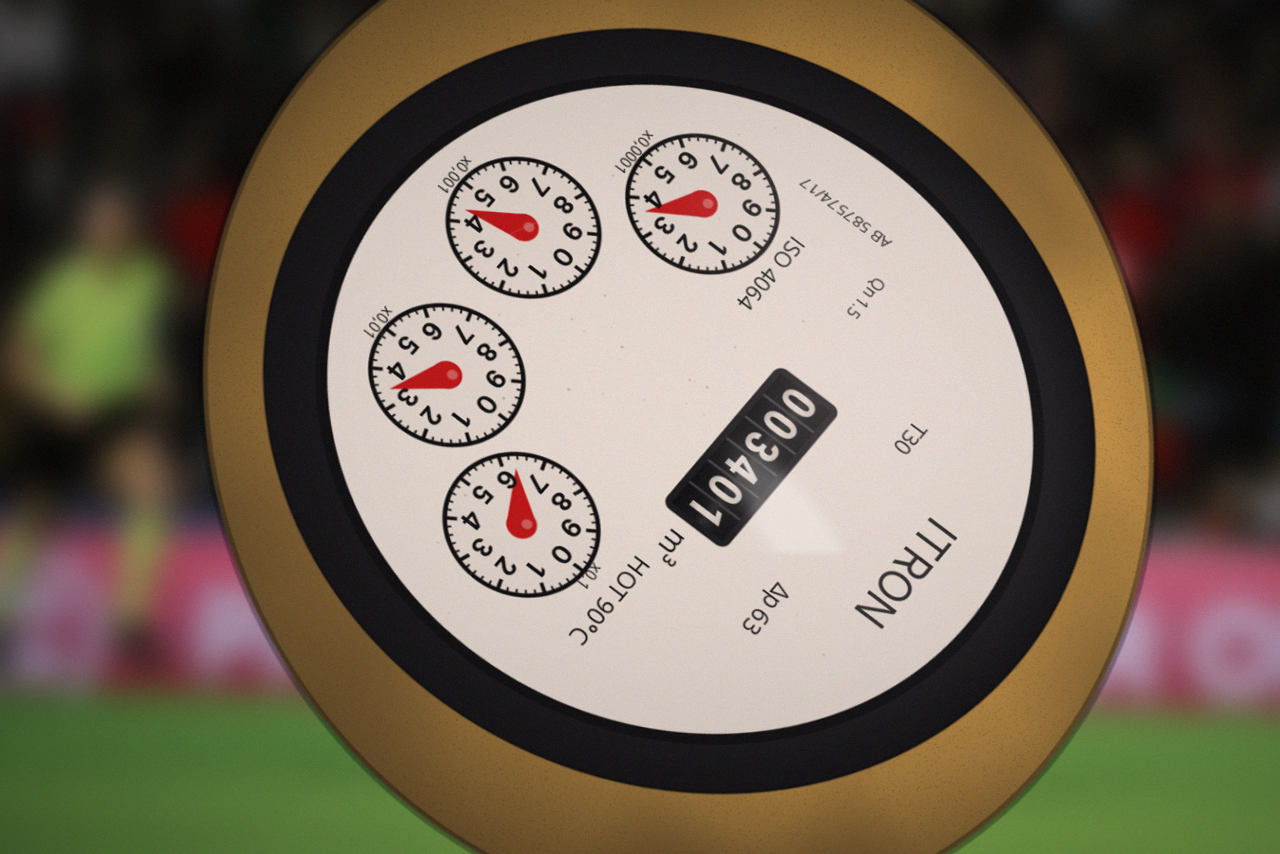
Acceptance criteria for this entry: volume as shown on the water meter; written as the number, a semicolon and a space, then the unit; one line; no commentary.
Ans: 3401.6343; m³
